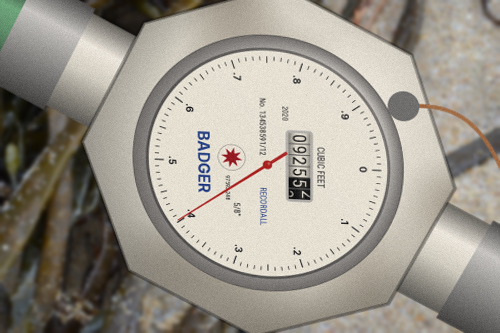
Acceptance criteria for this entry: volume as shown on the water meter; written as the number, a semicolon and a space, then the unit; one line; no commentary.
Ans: 92552.40; ft³
